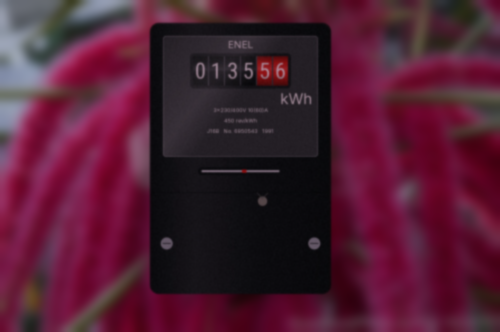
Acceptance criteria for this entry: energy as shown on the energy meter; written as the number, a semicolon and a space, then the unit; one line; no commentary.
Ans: 135.56; kWh
